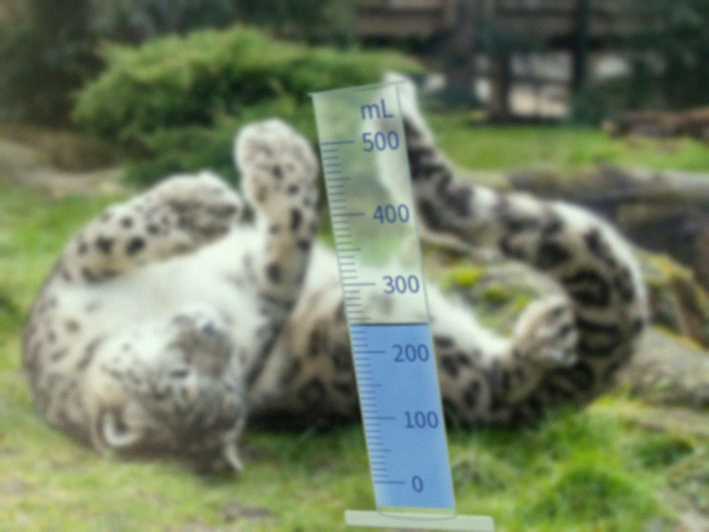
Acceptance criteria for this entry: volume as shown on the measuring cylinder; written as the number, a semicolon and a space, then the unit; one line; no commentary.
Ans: 240; mL
